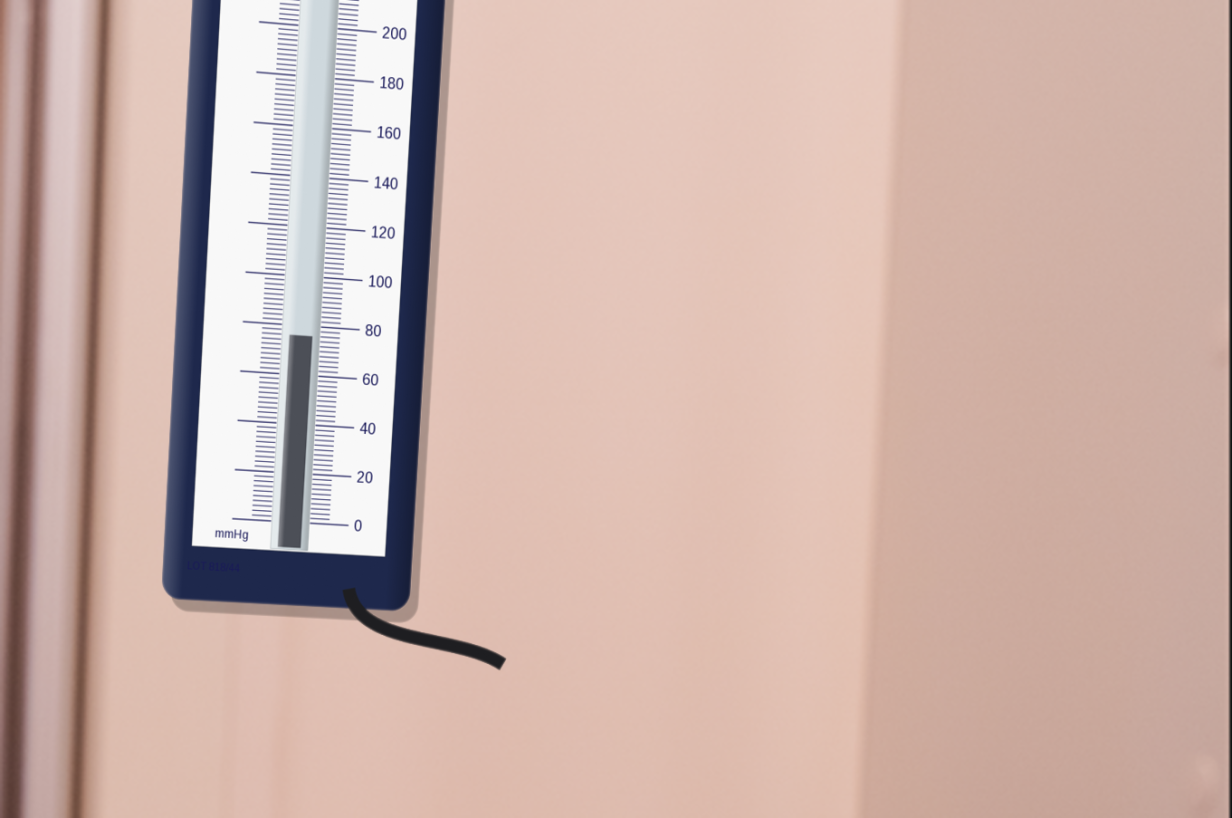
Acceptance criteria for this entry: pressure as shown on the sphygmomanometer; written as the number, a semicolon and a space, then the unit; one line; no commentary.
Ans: 76; mmHg
